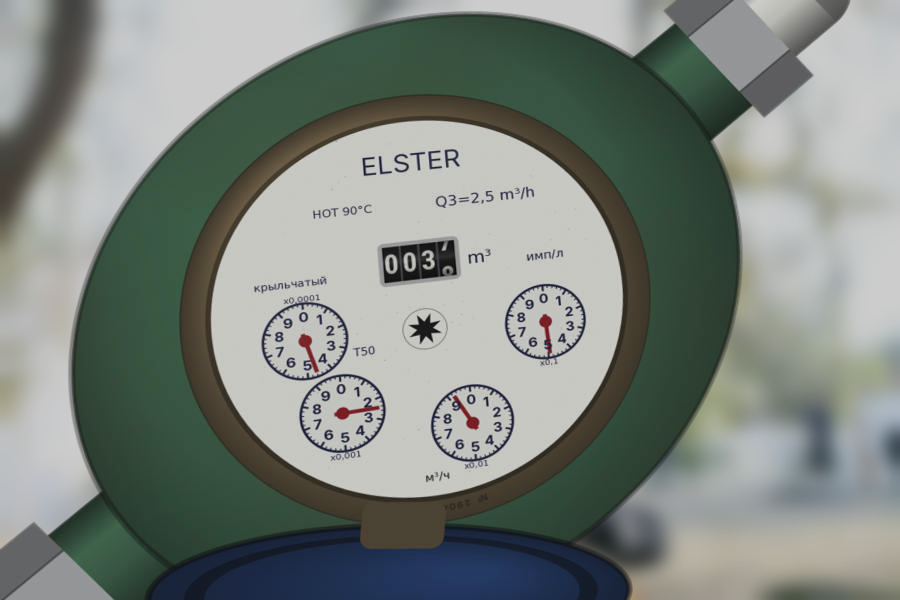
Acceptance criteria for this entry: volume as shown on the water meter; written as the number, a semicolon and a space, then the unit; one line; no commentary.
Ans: 37.4924; m³
